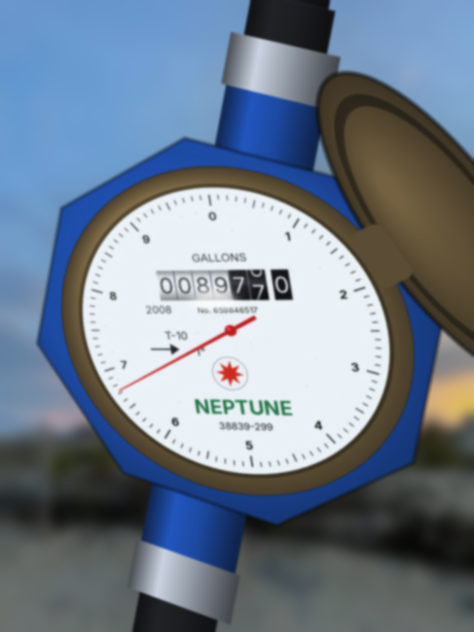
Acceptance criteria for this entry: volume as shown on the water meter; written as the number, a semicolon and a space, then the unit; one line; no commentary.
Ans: 89766.7; gal
